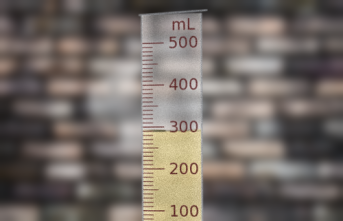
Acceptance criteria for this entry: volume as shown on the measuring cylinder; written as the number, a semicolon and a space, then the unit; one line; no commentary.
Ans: 290; mL
